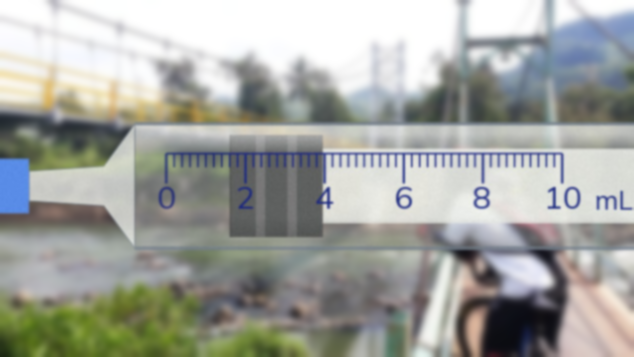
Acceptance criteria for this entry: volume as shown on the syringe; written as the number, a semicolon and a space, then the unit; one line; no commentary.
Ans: 1.6; mL
